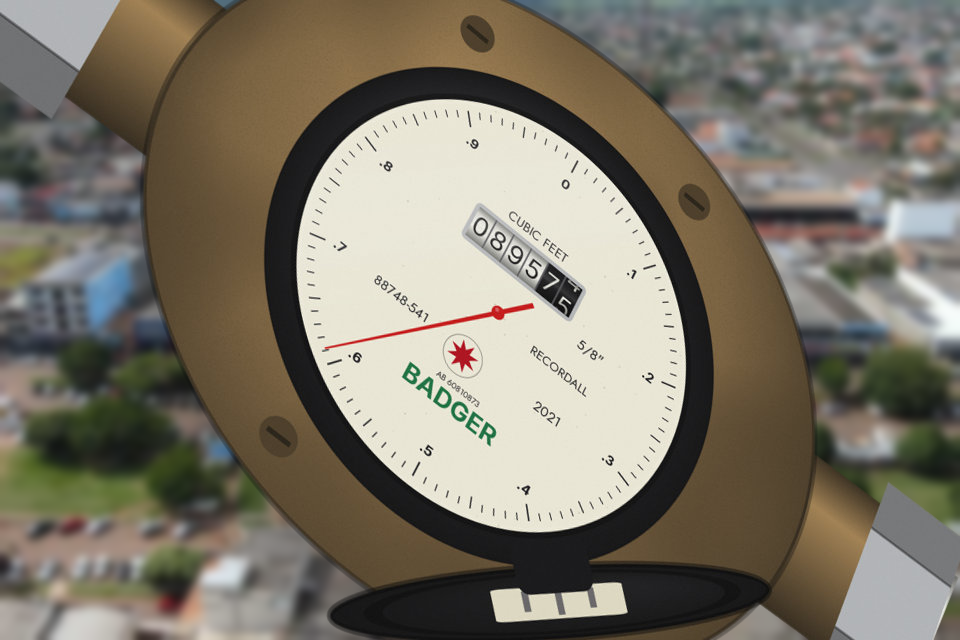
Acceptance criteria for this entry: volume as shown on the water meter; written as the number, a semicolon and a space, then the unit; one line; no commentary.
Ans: 89574.61; ft³
